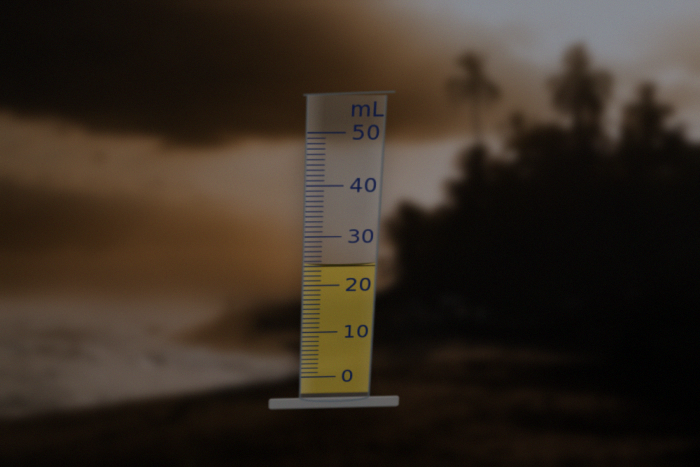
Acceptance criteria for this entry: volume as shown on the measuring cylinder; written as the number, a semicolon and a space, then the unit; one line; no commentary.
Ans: 24; mL
